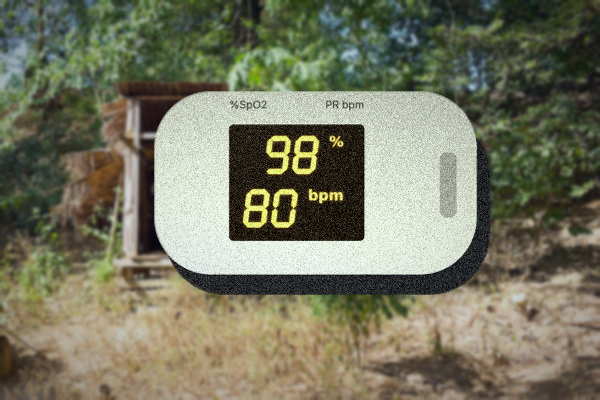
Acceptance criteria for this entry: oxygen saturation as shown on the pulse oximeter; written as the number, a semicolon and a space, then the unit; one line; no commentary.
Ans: 98; %
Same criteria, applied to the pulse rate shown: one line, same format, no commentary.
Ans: 80; bpm
